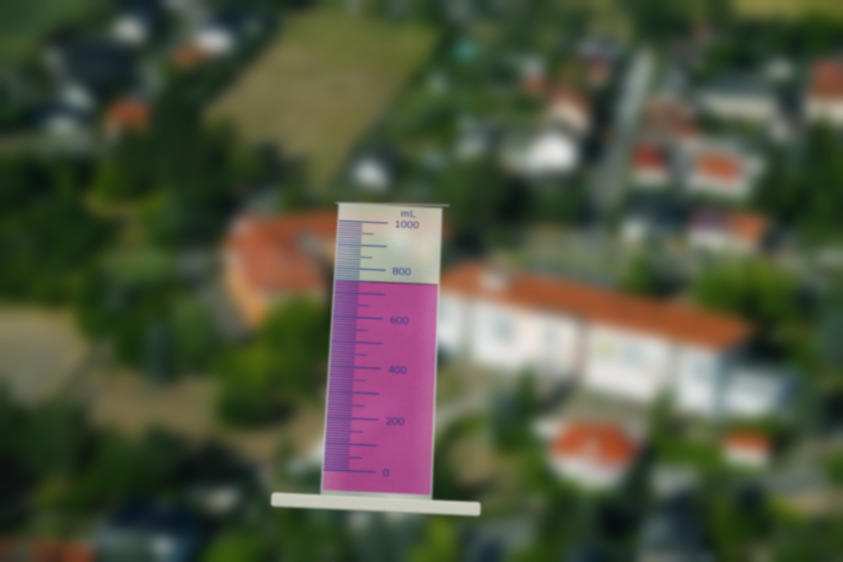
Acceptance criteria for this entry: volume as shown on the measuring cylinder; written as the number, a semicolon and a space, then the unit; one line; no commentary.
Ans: 750; mL
